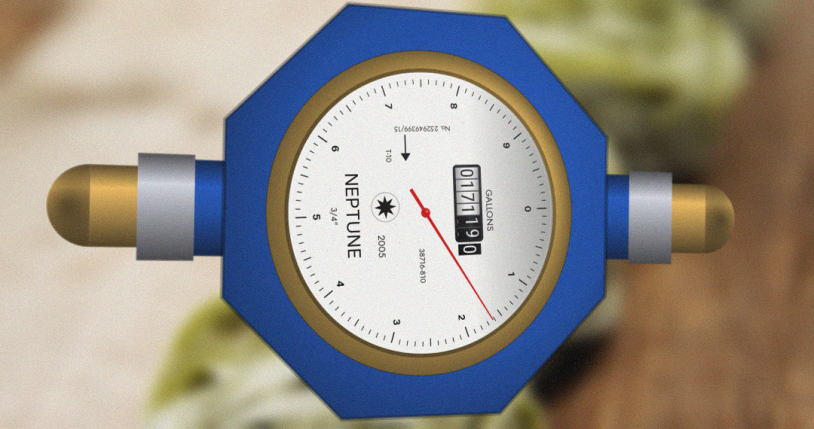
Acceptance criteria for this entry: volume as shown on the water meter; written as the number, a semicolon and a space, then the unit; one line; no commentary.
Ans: 171191.6; gal
